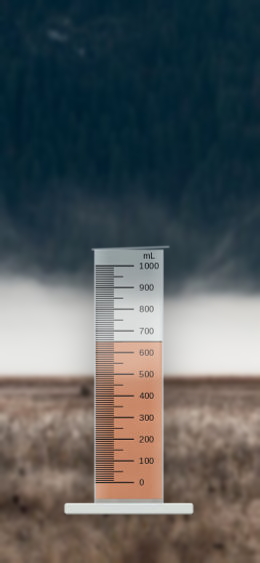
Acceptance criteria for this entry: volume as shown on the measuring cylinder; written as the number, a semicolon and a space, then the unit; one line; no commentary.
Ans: 650; mL
